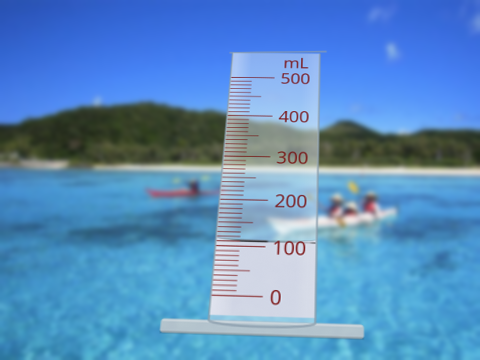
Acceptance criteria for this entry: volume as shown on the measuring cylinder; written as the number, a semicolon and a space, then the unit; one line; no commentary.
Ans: 110; mL
